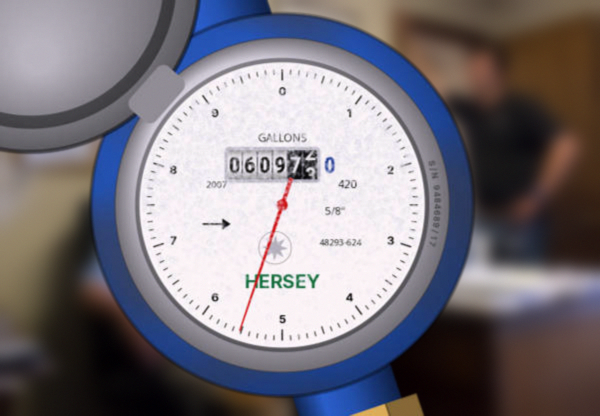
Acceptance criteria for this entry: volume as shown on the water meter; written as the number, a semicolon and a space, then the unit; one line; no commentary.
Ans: 609725.5; gal
